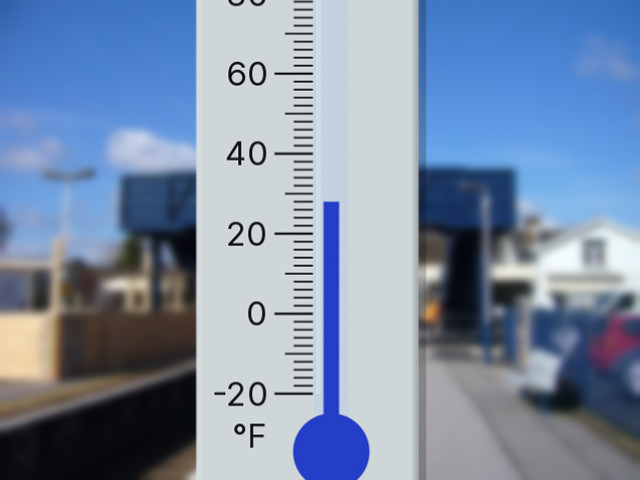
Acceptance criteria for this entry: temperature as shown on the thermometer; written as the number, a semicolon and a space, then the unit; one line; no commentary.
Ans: 28; °F
